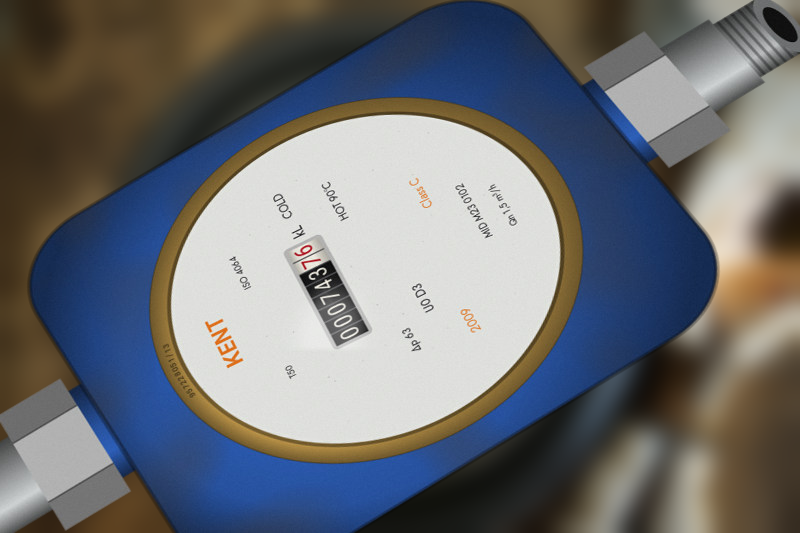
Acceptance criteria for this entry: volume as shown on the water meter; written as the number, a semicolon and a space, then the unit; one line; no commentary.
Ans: 743.76; kL
